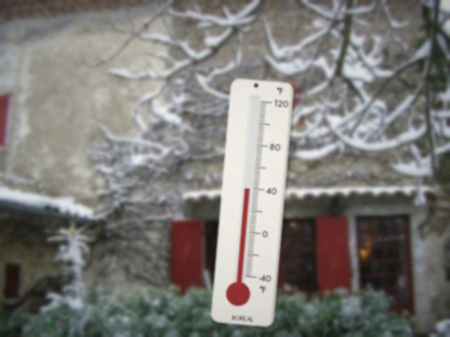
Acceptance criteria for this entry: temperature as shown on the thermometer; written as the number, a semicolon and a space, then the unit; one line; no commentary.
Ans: 40; °F
